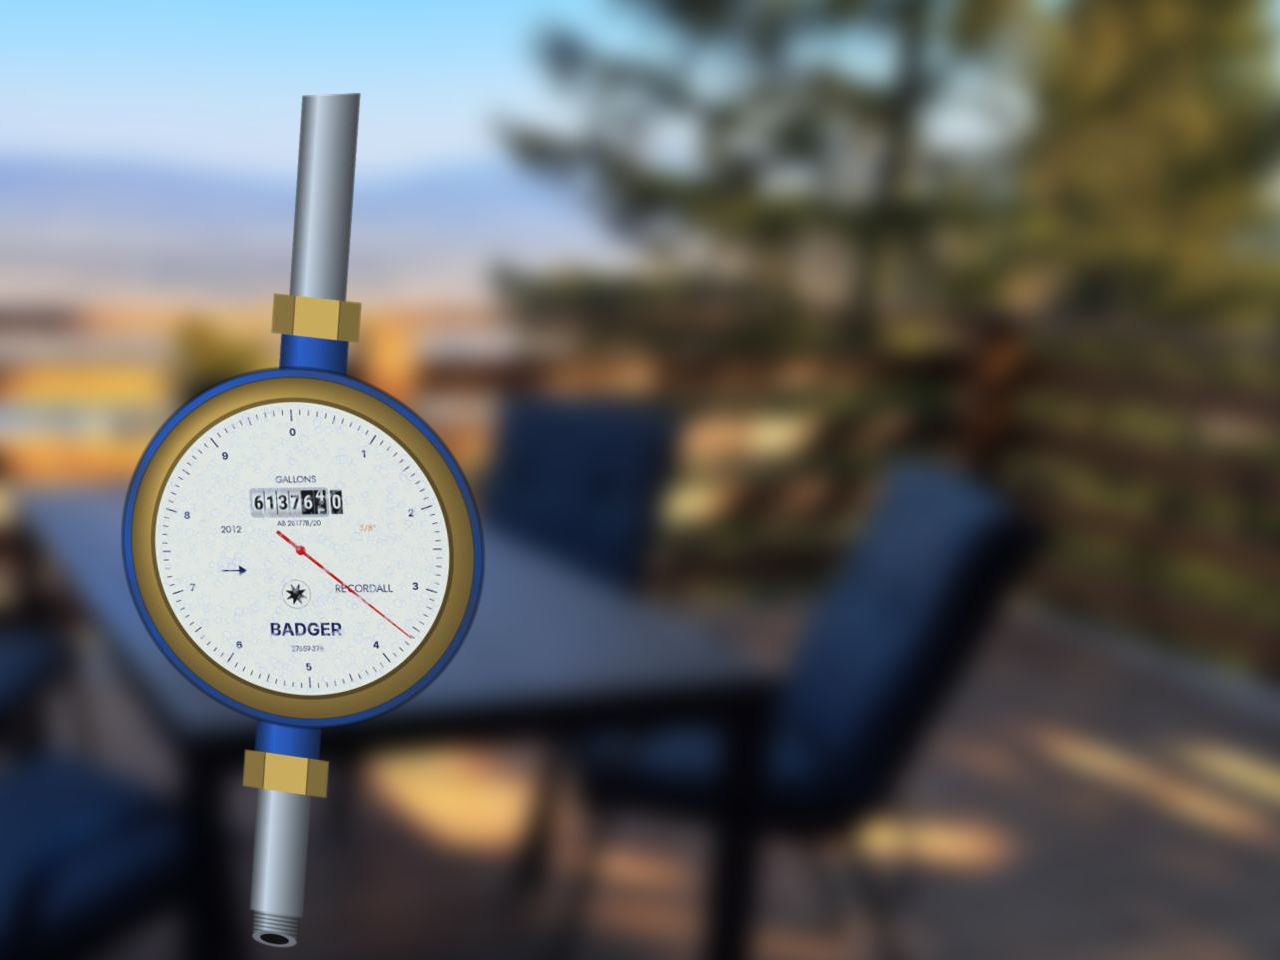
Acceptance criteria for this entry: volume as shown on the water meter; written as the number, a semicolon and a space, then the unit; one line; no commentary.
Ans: 6137643.6; gal
